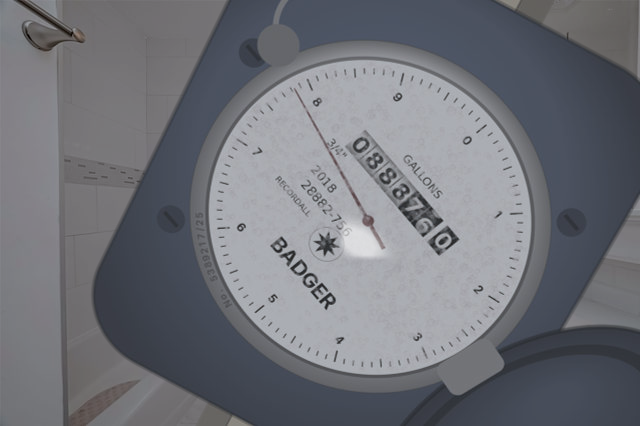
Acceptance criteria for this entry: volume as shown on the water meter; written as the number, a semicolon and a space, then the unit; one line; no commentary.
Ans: 888757.8; gal
